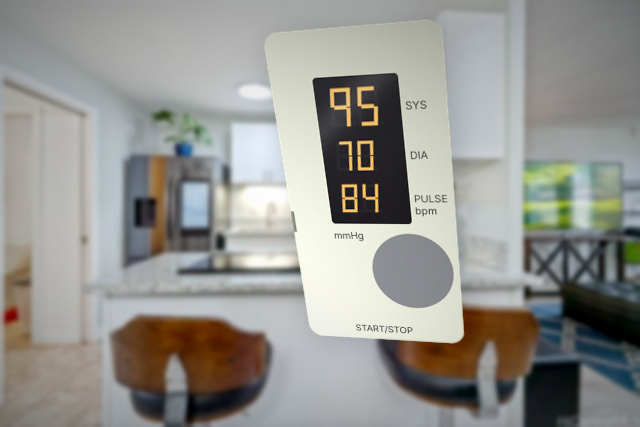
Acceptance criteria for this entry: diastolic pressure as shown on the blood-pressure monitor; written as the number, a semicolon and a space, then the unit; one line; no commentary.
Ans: 70; mmHg
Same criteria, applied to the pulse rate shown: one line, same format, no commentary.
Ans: 84; bpm
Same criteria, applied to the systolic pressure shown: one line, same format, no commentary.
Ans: 95; mmHg
